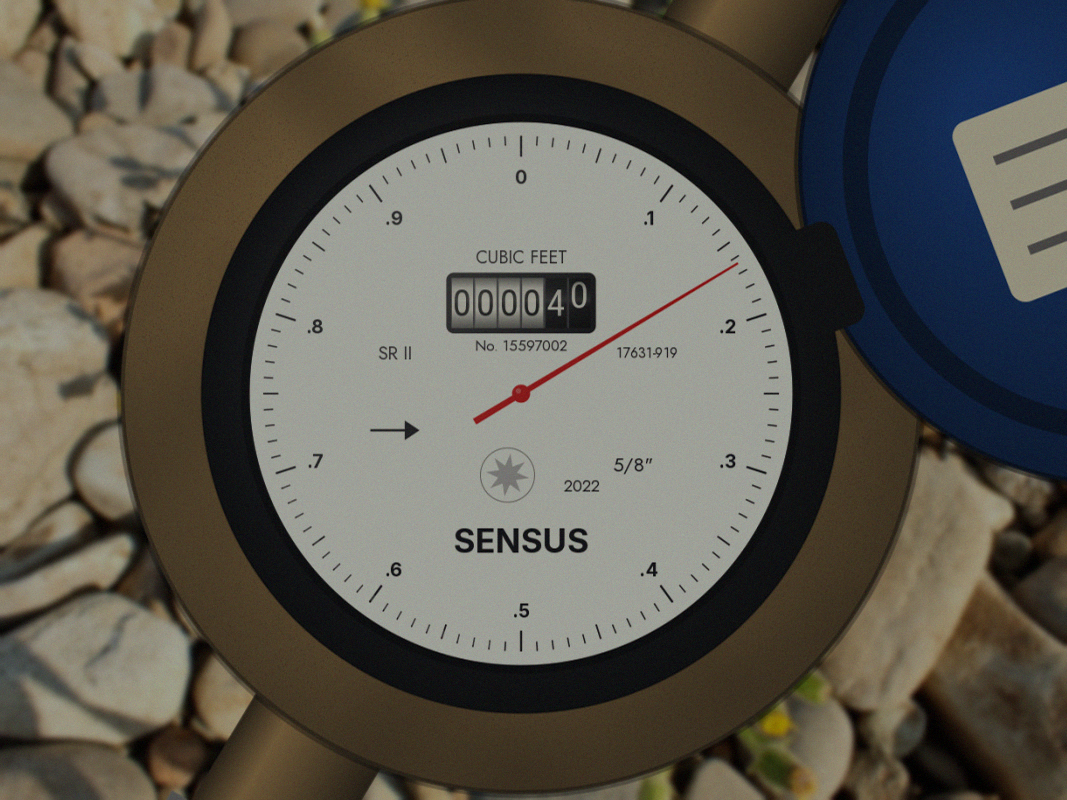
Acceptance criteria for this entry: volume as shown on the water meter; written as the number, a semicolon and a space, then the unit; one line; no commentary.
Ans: 40.16; ft³
